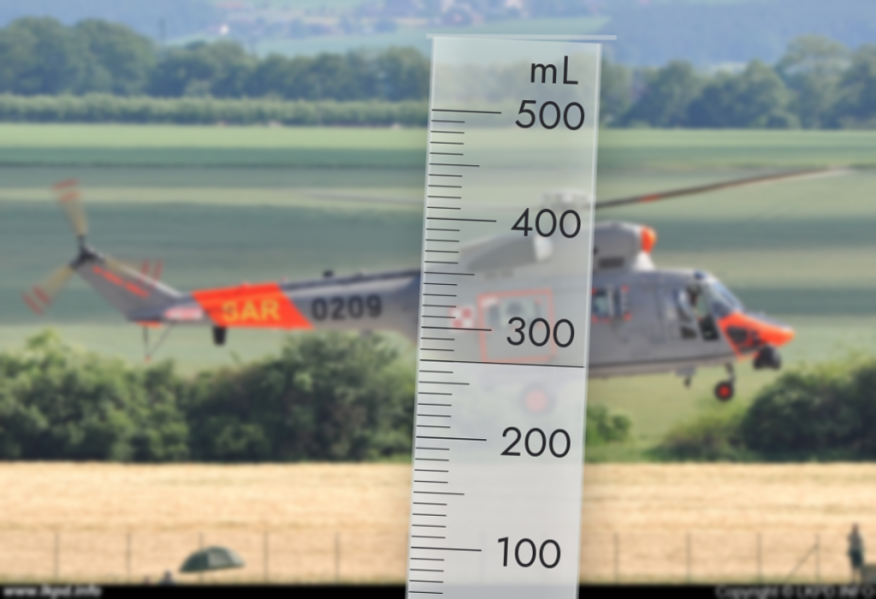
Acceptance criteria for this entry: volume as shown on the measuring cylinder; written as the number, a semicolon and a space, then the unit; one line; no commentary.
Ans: 270; mL
